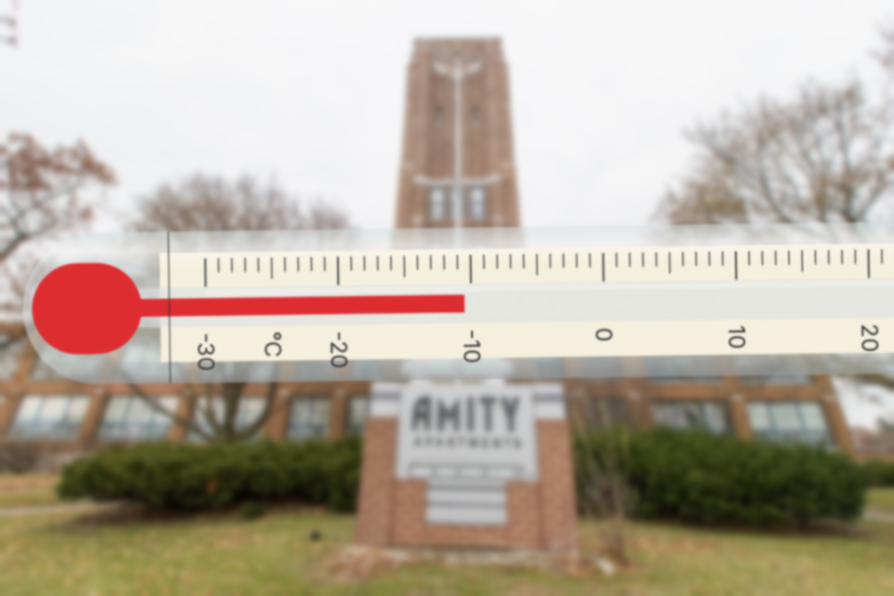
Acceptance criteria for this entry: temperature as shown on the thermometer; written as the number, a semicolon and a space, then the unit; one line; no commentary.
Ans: -10.5; °C
